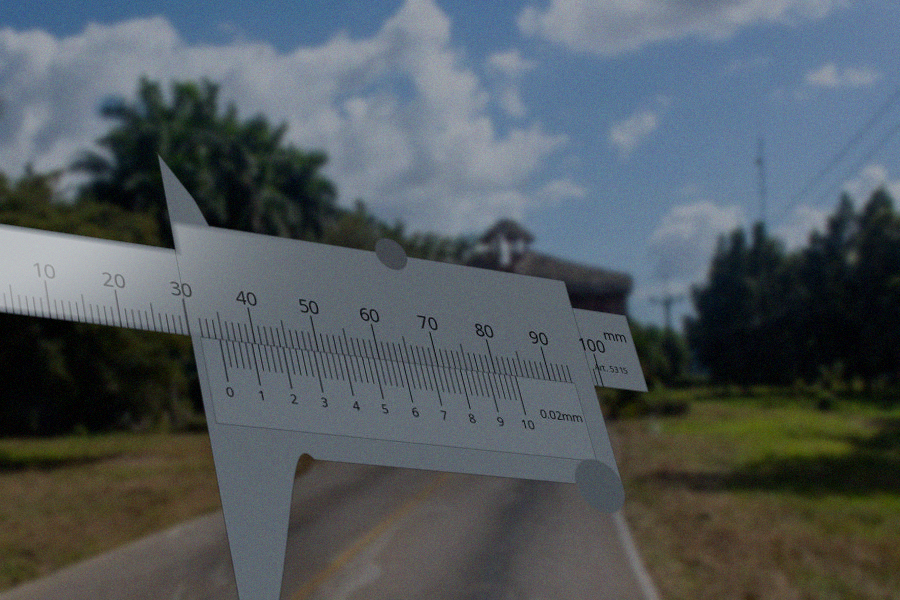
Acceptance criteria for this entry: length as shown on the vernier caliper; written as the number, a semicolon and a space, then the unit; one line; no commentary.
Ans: 34.6; mm
